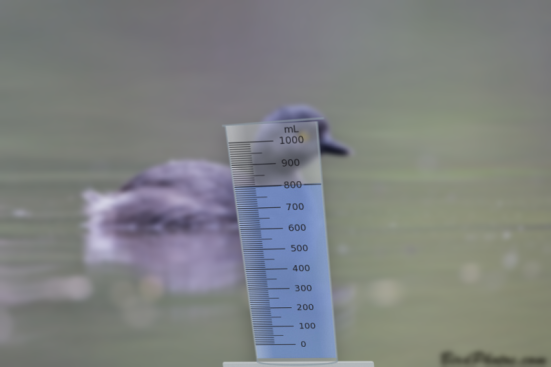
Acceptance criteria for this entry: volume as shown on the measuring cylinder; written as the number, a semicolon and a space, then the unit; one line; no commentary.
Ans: 800; mL
